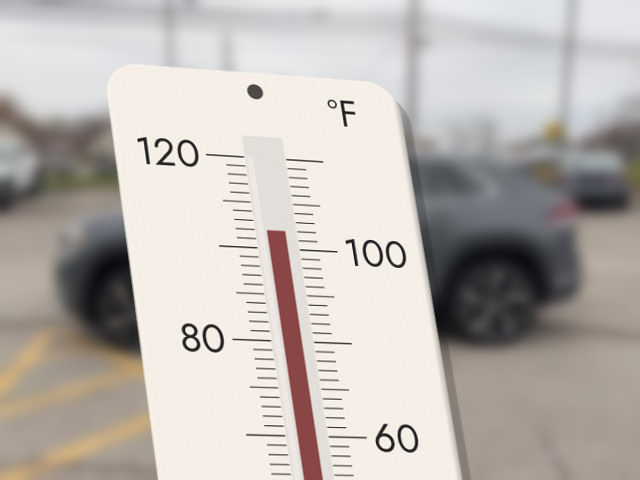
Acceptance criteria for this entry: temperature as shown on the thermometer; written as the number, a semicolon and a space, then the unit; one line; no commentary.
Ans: 104; °F
